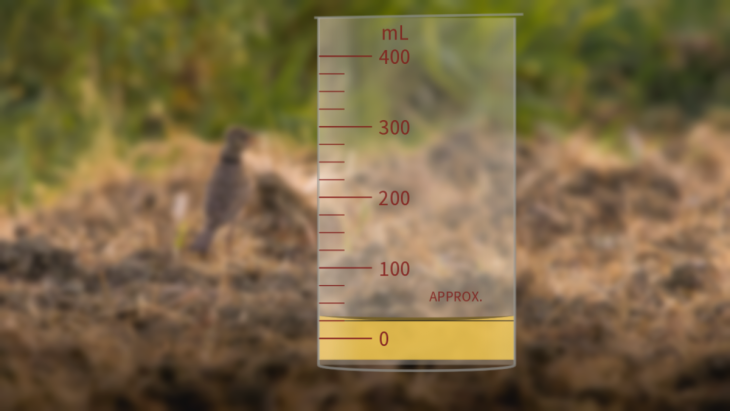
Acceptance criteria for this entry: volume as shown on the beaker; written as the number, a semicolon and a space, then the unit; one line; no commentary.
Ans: 25; mL
